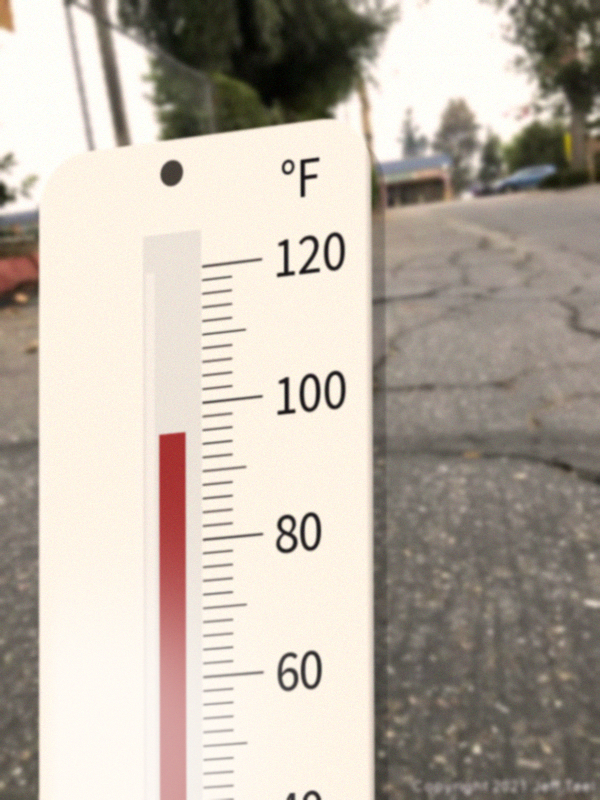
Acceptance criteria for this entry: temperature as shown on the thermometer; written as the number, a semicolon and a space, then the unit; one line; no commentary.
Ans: 96; °F
